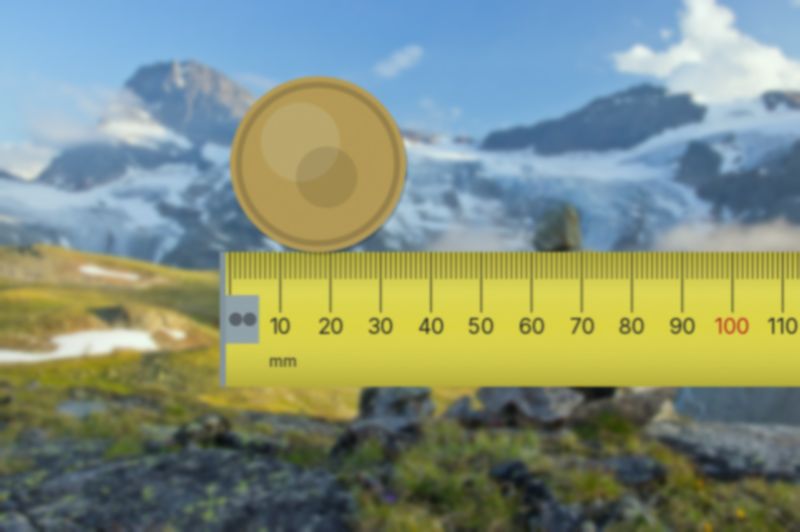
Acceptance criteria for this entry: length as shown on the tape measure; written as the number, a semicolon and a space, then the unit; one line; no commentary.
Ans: 35; mm
